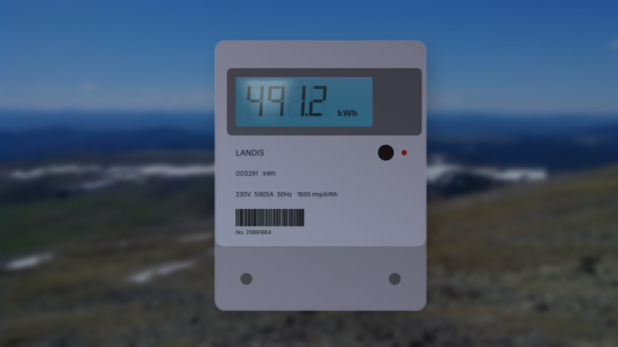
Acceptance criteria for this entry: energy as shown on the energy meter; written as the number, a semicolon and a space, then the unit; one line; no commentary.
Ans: 491.2; kWh
